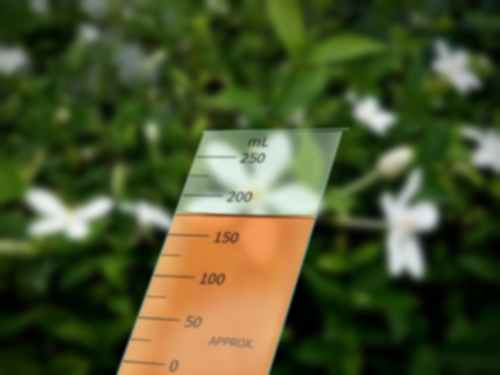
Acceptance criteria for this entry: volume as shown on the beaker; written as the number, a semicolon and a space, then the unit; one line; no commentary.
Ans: 175; mL
